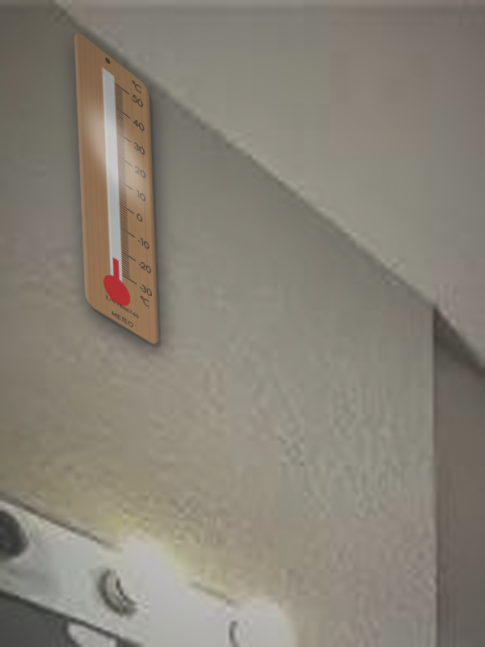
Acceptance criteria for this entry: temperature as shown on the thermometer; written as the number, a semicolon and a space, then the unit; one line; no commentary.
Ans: -25; °C
